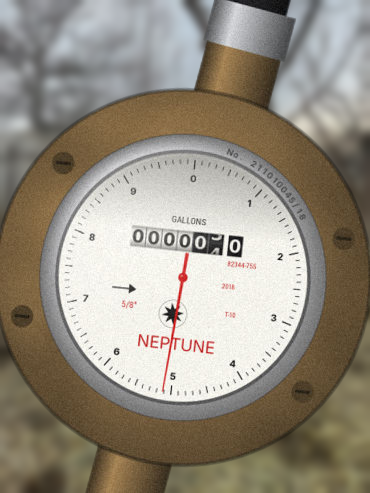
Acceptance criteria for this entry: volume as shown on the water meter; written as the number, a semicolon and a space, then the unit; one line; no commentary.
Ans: 35.1; gal
